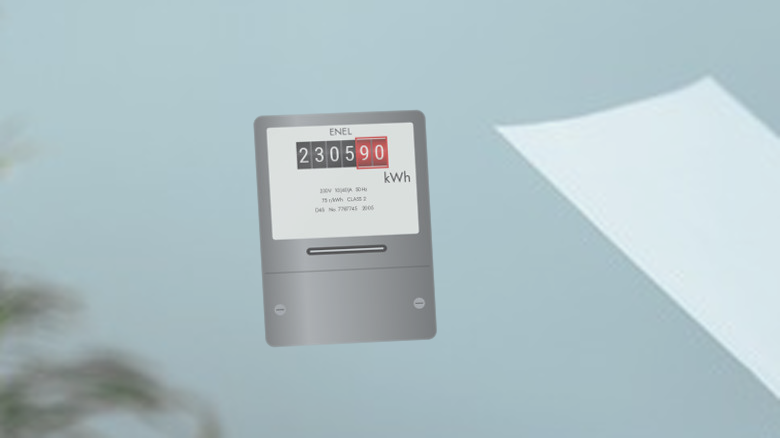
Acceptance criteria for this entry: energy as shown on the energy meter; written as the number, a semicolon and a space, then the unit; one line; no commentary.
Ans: 2305.90; kWh
